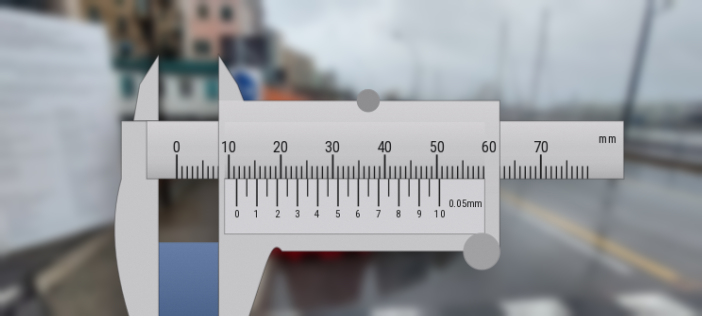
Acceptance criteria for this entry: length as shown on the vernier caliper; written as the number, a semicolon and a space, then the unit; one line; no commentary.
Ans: 11.5; mm
